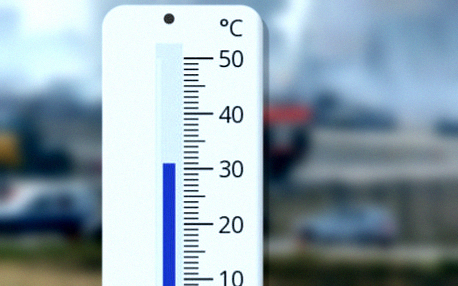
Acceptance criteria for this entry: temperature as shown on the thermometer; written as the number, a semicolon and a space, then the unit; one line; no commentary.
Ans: 31; °C
